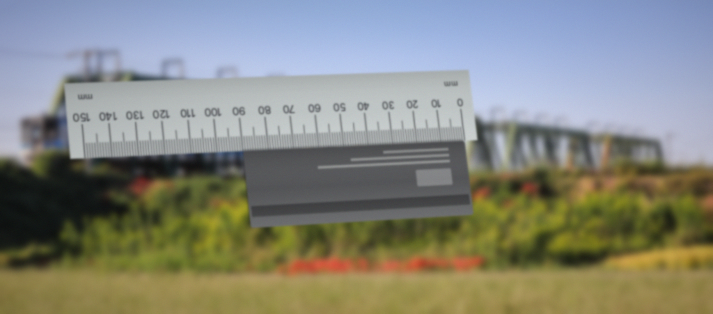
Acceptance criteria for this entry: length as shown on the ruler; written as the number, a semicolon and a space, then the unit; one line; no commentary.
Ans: 90; mm
